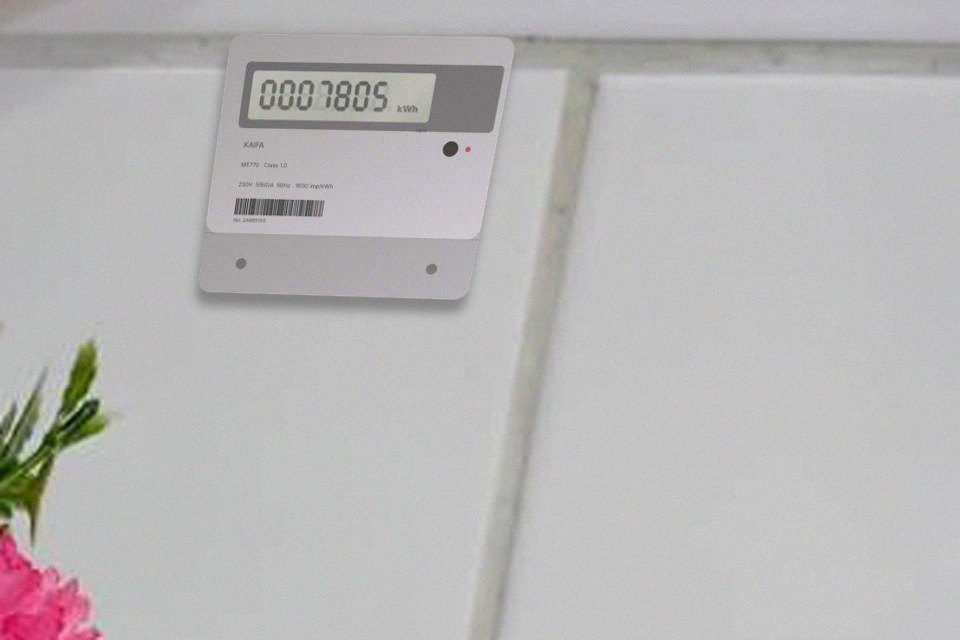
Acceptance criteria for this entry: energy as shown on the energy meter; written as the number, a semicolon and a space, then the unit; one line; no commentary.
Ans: 7805; kWh
